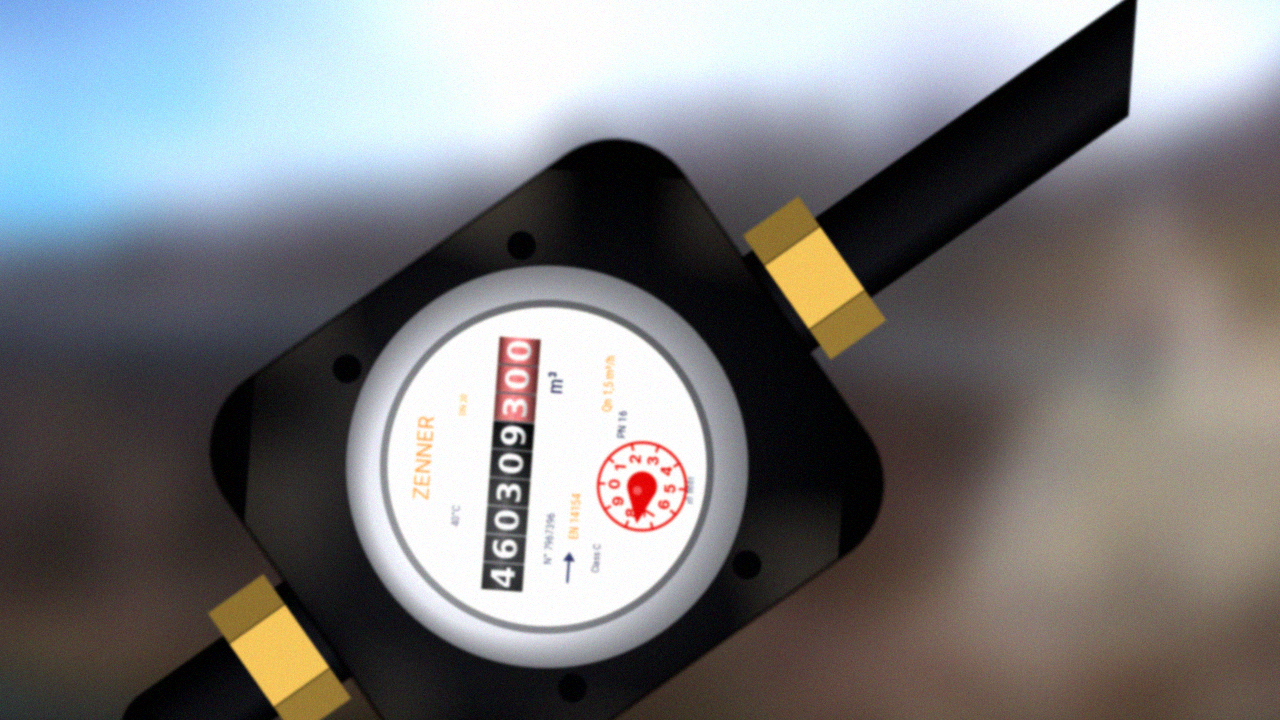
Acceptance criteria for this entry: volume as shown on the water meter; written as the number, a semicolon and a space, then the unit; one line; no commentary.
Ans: 460309.3007; m³
